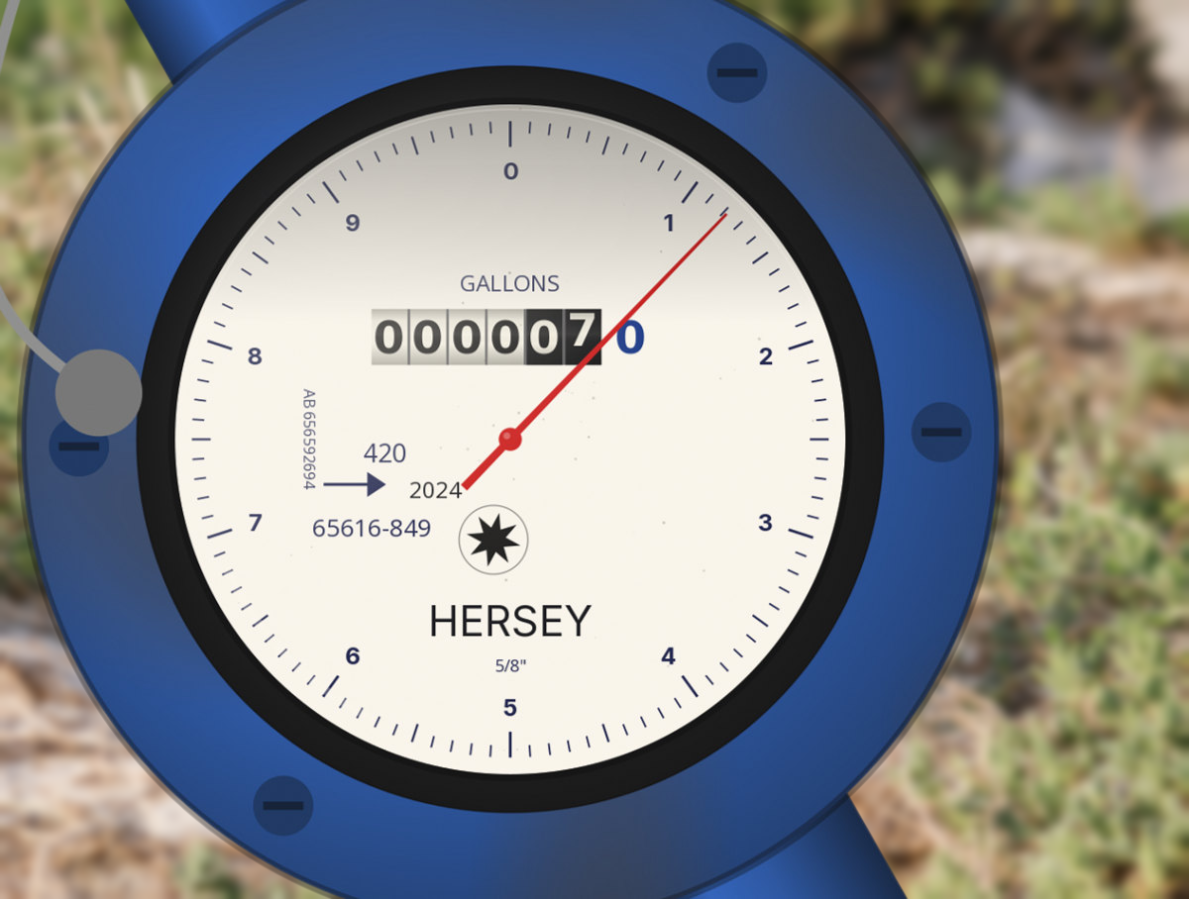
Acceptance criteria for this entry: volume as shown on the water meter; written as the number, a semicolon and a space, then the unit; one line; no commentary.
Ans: 71.2; gal
